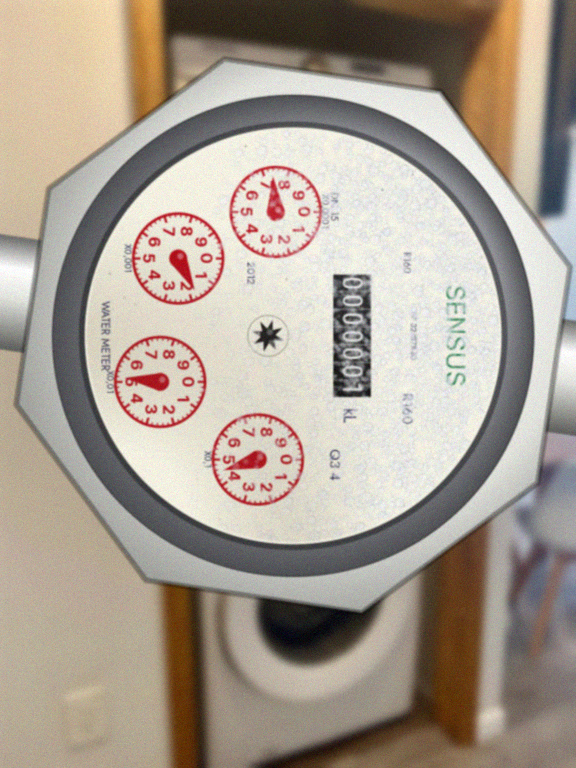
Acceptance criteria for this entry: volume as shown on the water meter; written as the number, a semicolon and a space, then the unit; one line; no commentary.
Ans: 1.4517; kL
